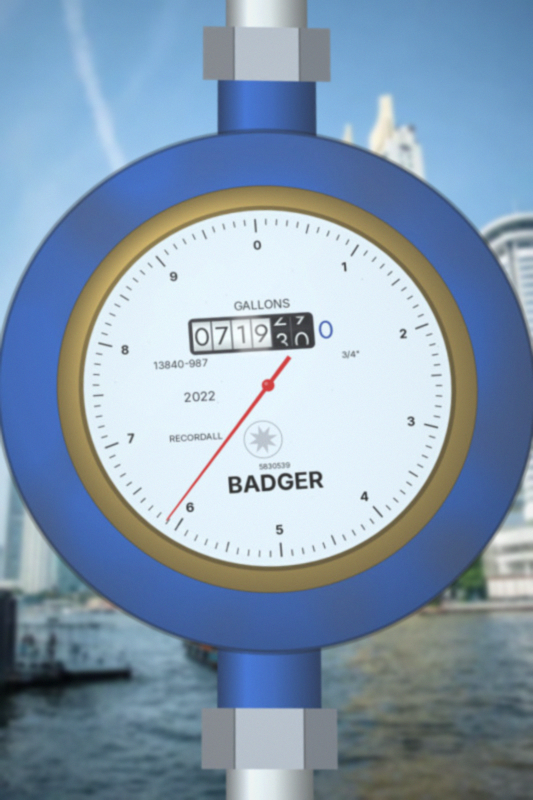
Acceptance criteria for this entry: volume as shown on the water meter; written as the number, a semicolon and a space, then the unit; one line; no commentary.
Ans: 719296.1; gal
